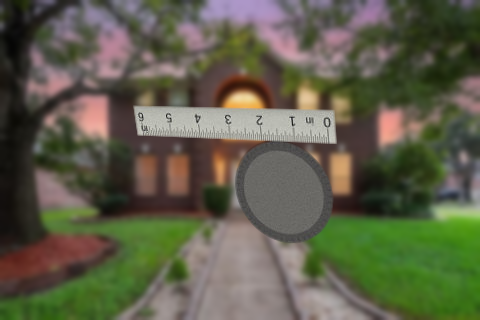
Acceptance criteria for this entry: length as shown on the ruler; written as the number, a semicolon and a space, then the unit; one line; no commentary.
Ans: 3; in
